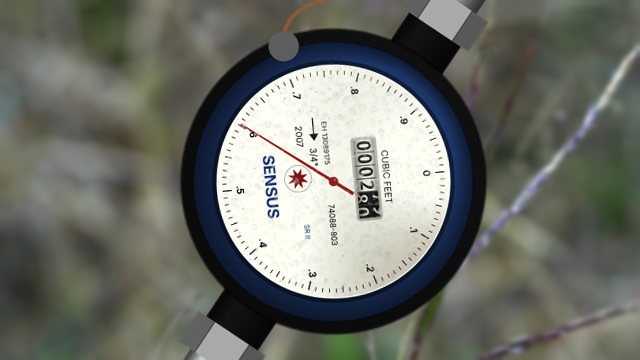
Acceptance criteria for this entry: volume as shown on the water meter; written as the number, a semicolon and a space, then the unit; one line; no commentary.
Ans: 279.60; ft³
